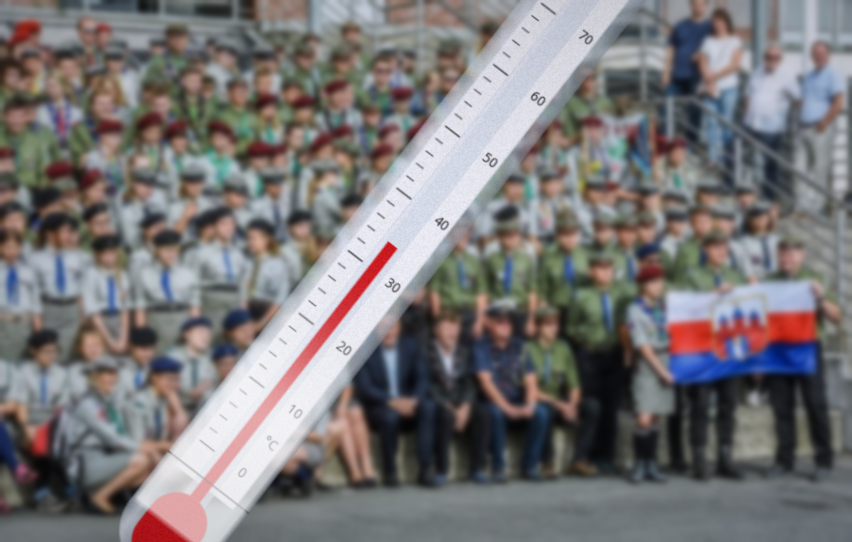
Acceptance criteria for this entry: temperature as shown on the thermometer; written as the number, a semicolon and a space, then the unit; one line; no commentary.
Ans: 34; °C
